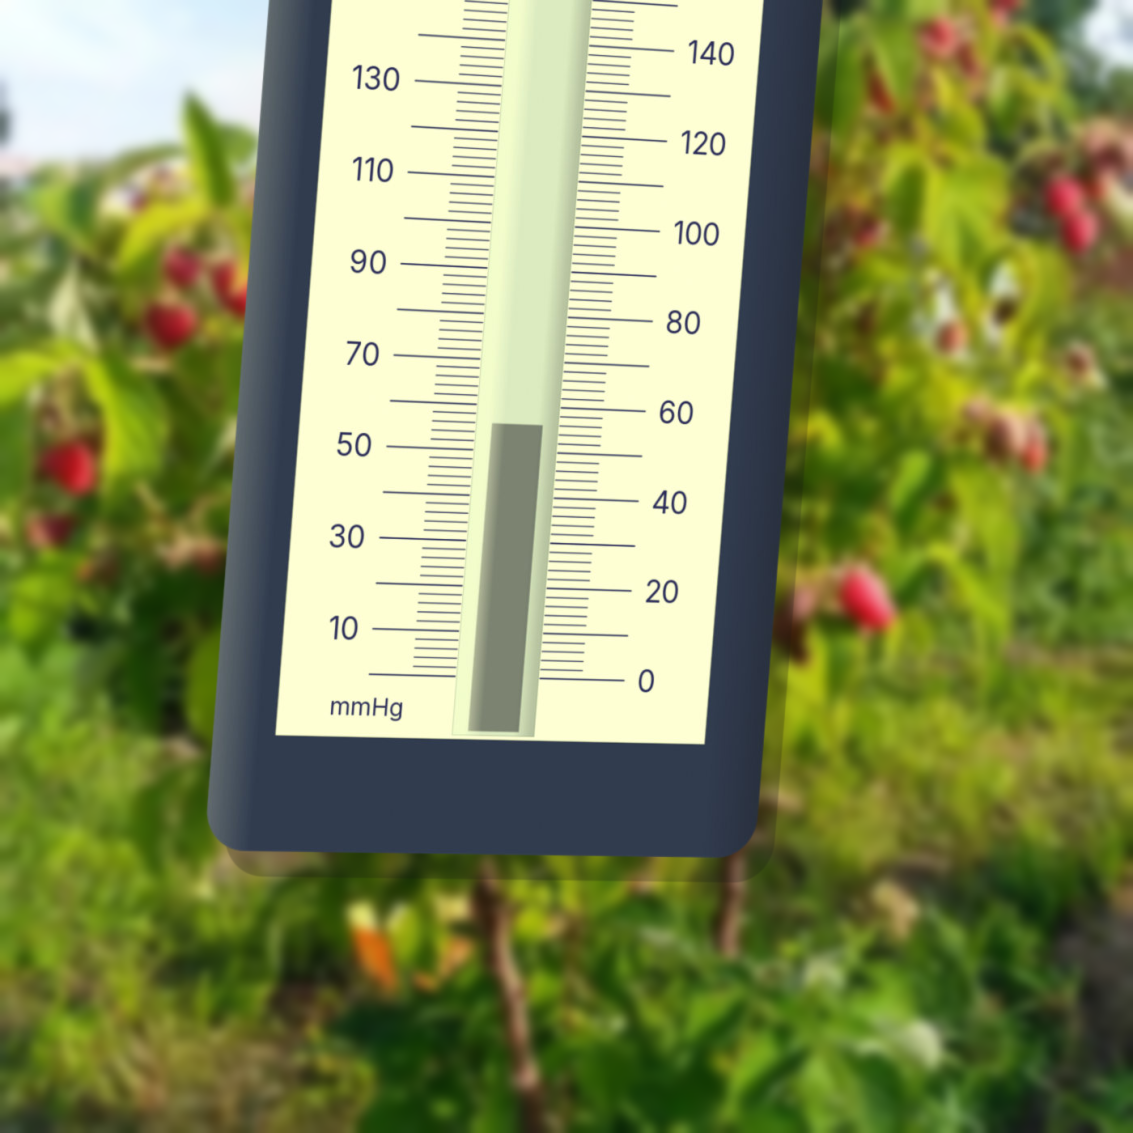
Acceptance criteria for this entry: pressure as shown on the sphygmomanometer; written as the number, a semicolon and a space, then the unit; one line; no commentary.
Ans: 56; mmHg
